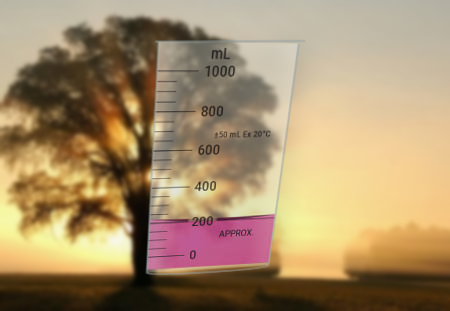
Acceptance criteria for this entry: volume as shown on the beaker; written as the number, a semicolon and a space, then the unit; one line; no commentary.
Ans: 200; mL
